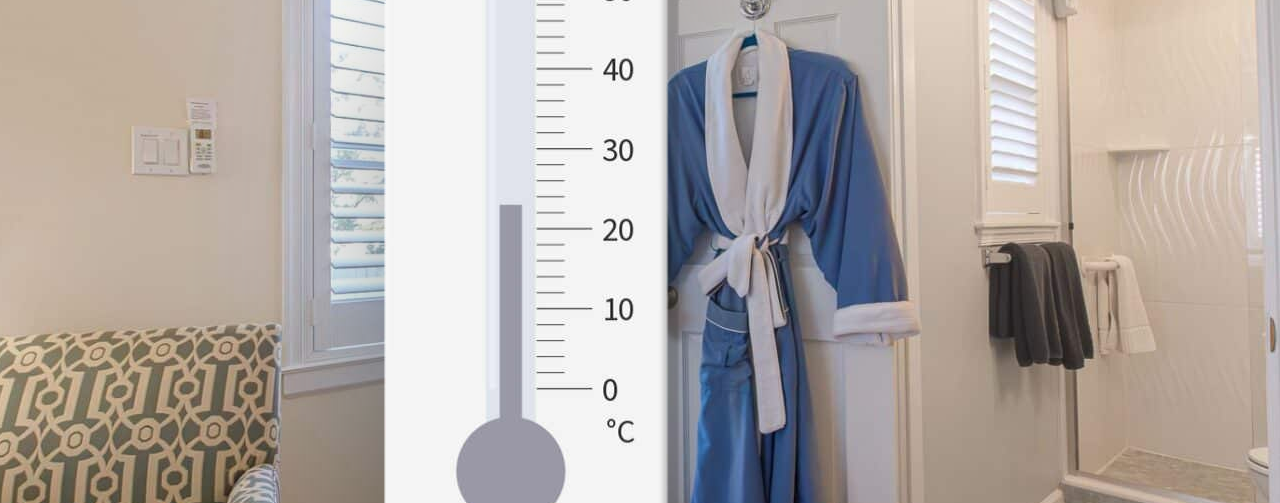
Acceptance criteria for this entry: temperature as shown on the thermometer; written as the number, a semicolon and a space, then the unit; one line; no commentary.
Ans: 23; °C
